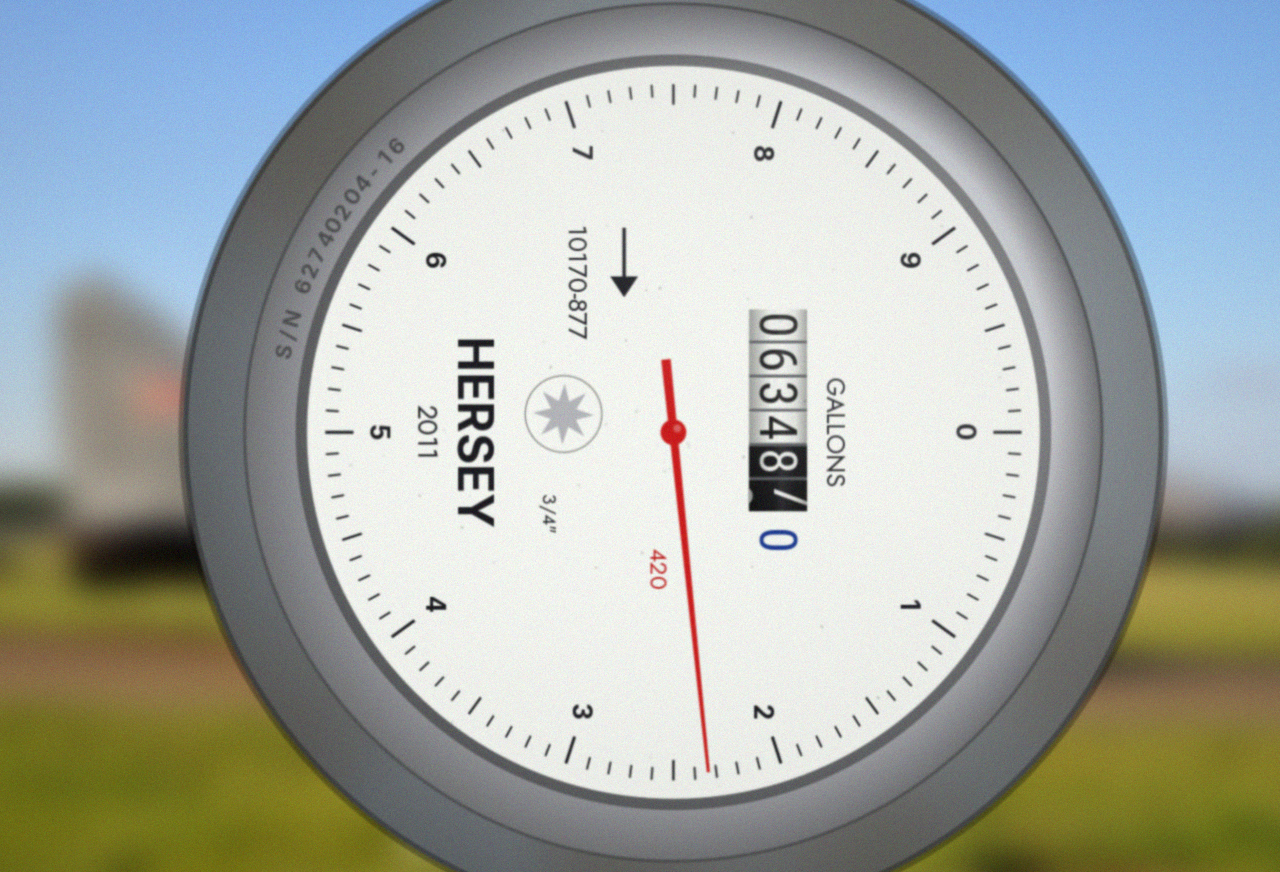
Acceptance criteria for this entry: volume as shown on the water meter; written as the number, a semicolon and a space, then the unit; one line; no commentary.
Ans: 634872.3; gal
